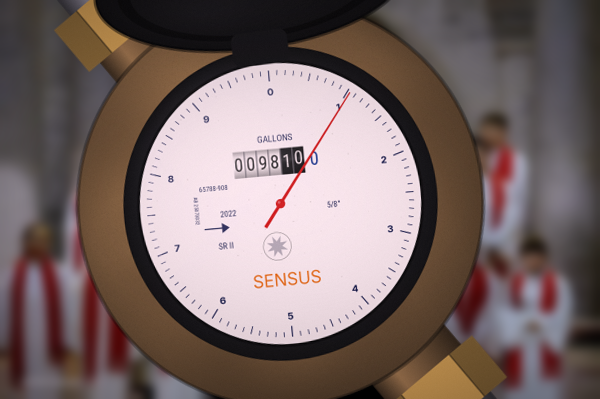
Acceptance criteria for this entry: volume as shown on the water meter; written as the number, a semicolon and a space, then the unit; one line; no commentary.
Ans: 98101.0; gal
